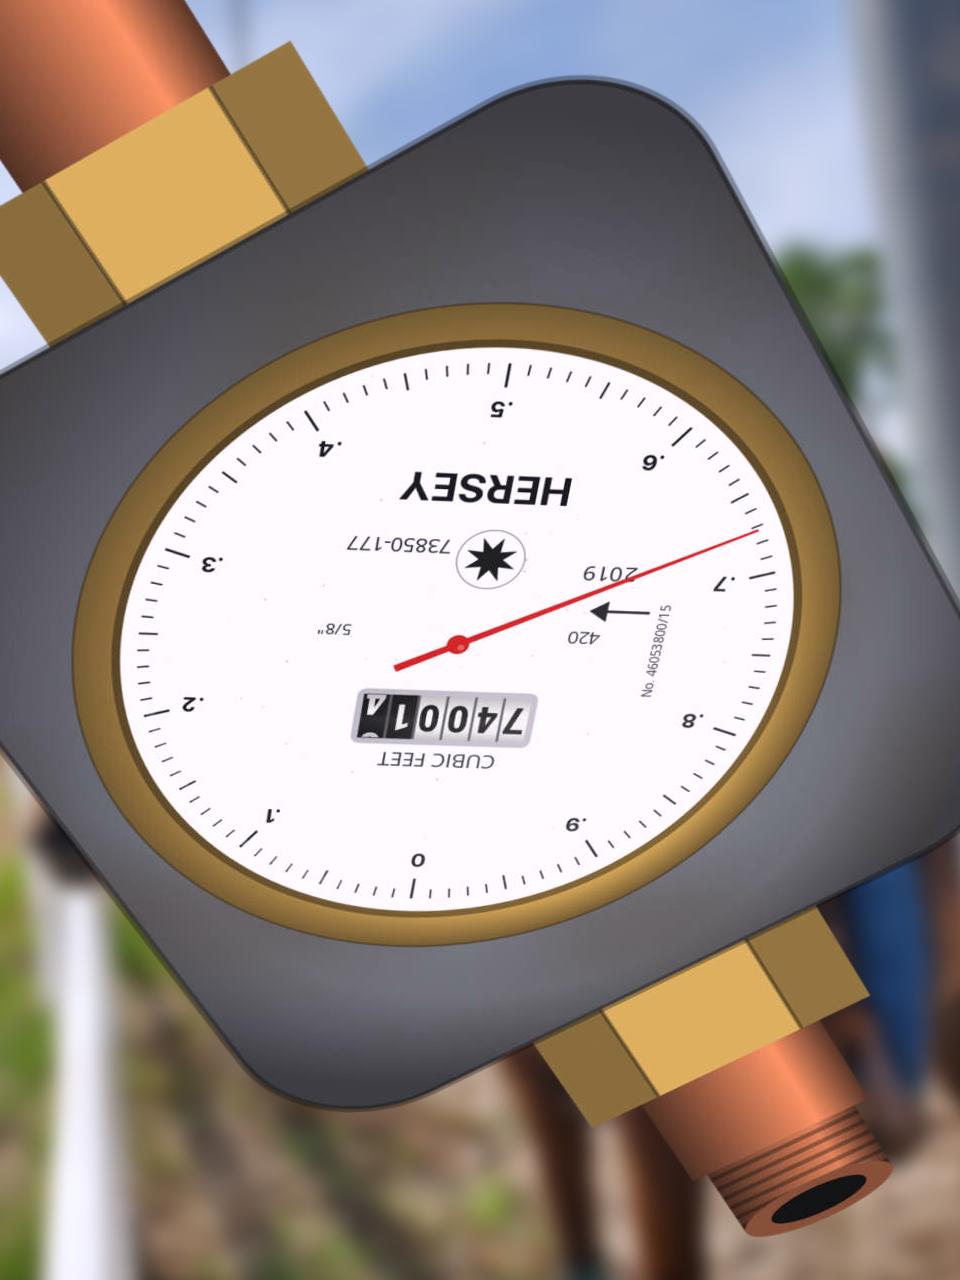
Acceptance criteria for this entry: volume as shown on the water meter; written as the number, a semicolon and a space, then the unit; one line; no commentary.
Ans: 740013.67; ft³
